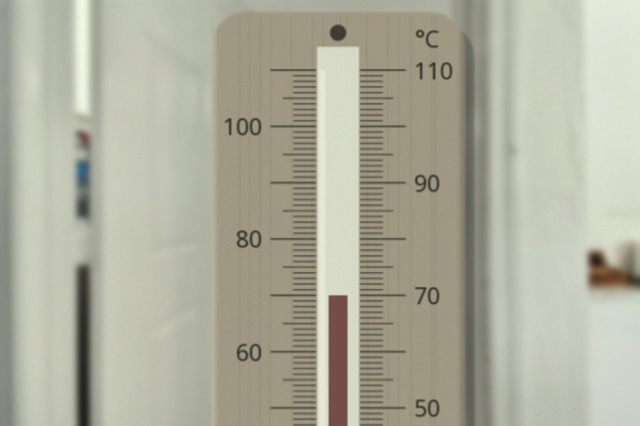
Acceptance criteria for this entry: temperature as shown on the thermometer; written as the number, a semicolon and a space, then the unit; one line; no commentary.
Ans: 70; °C
